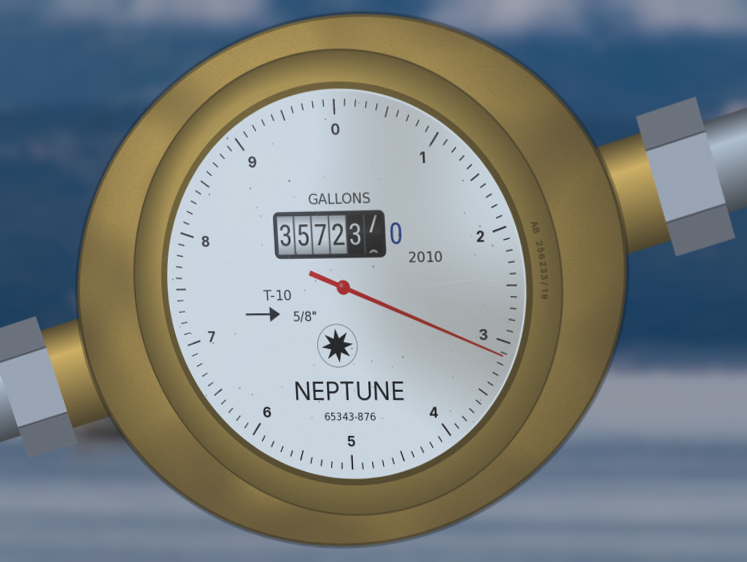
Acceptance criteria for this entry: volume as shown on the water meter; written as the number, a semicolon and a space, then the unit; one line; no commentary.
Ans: 3572373.1; gal
